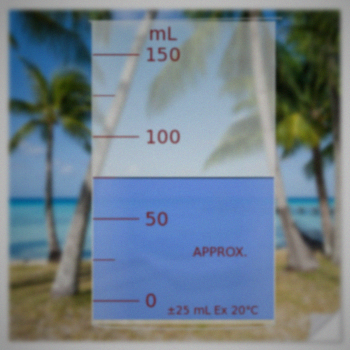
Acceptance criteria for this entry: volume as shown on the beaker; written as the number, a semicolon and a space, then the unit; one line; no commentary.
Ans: 75; mL
